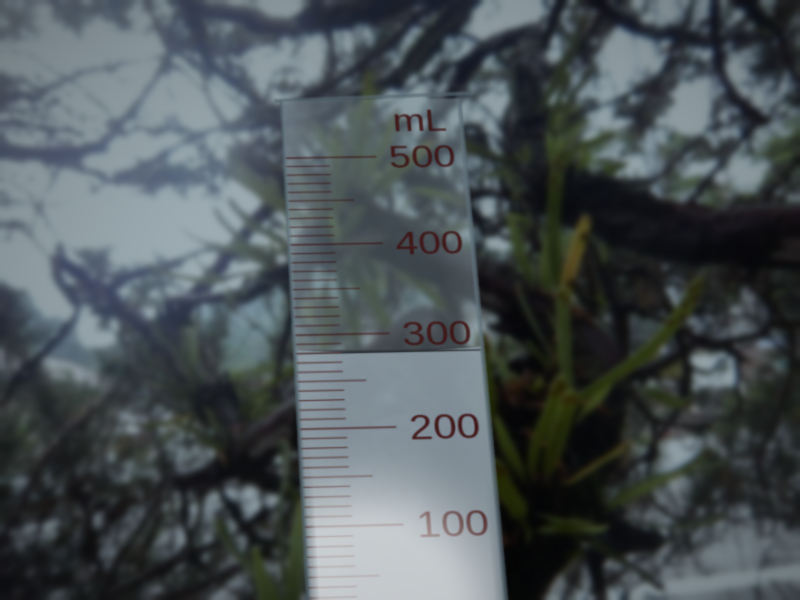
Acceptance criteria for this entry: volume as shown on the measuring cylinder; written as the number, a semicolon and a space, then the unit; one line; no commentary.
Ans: 280; mL
